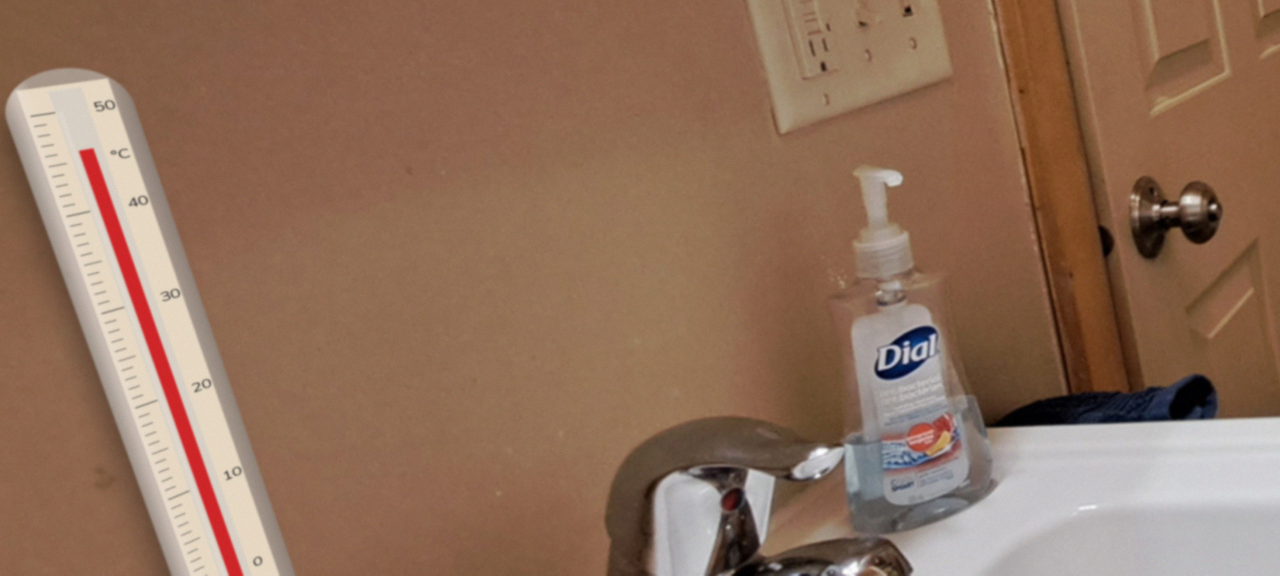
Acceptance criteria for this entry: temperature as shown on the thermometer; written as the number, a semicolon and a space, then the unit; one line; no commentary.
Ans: 46; °C
